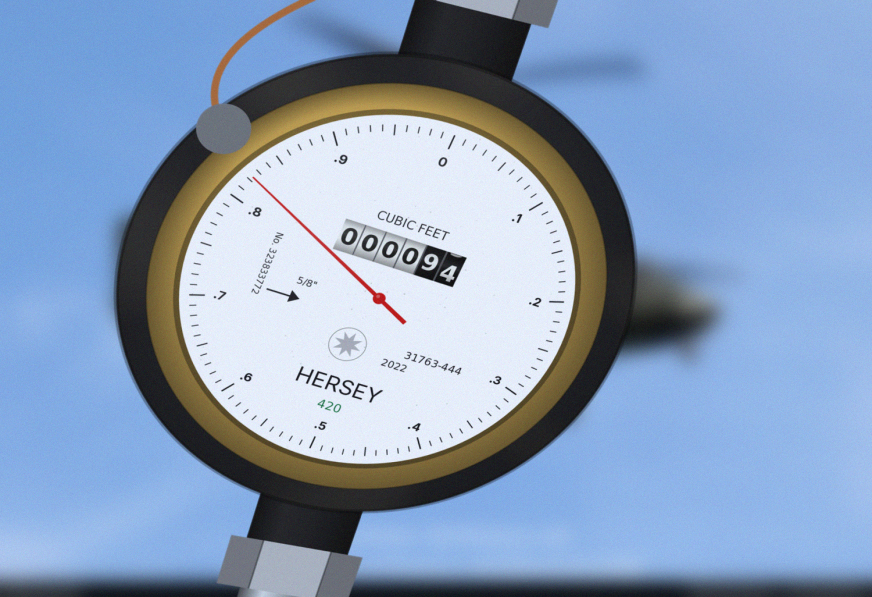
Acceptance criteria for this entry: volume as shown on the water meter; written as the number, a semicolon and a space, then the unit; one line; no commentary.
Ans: 93.82; ft³
